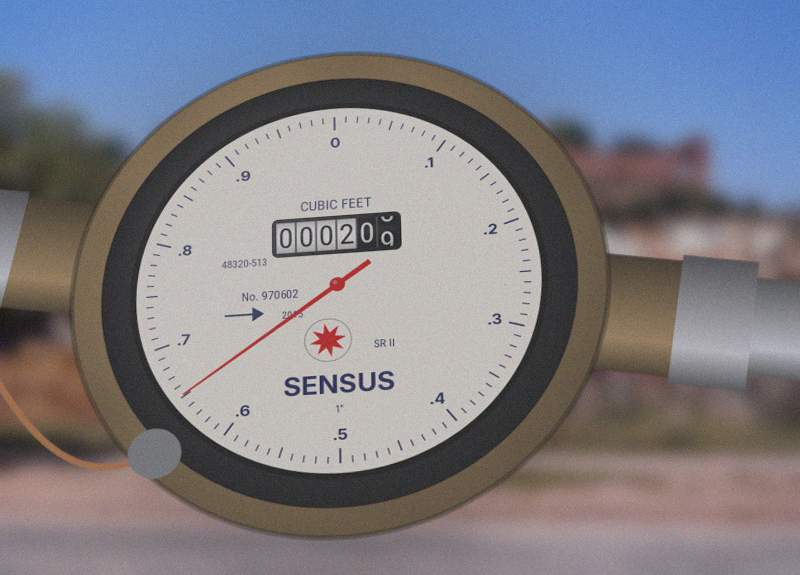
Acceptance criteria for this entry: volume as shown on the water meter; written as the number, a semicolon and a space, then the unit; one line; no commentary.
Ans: 208.65; ft³
